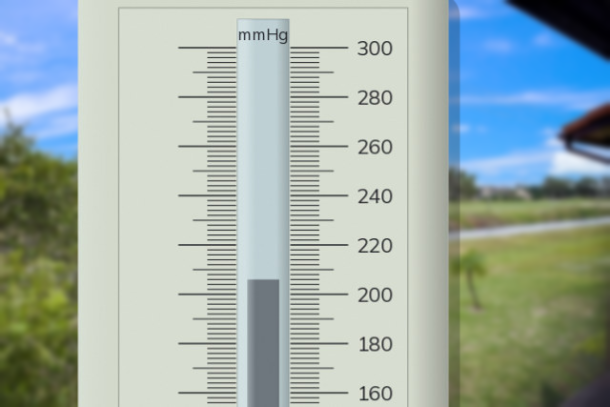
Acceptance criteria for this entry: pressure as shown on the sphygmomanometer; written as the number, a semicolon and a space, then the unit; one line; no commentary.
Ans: 206; mmHg
